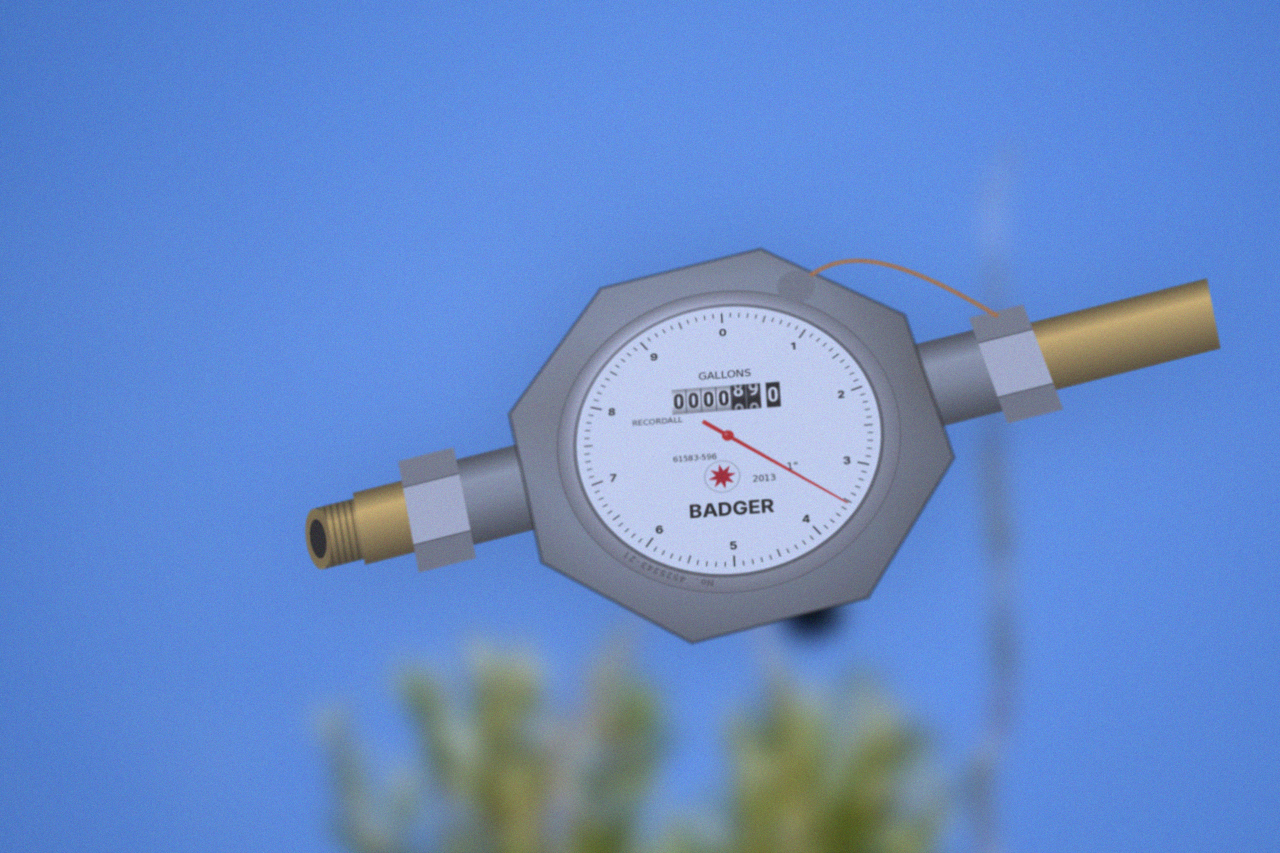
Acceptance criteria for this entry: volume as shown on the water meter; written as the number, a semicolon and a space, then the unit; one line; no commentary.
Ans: 893.5; gal
